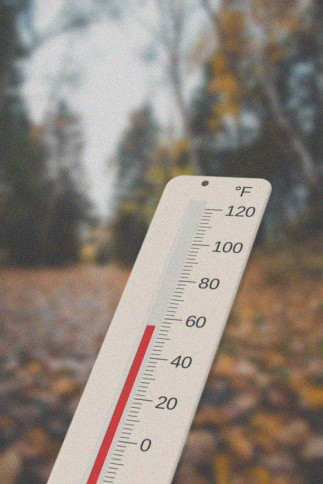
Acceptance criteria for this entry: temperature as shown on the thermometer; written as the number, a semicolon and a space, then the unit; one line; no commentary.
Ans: 56; °F
